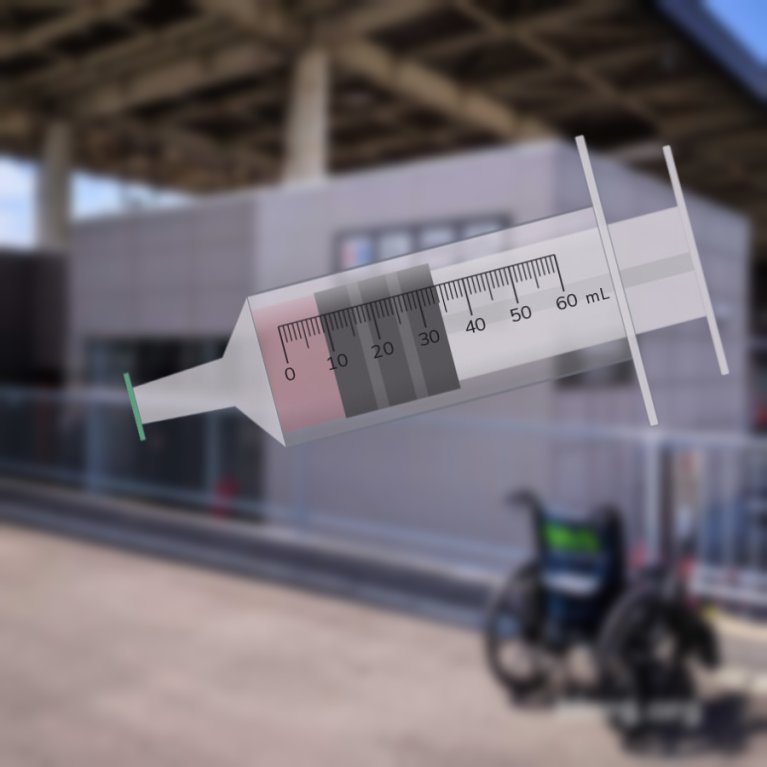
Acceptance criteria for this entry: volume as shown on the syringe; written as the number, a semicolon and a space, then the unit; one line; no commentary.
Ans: 9; mL
